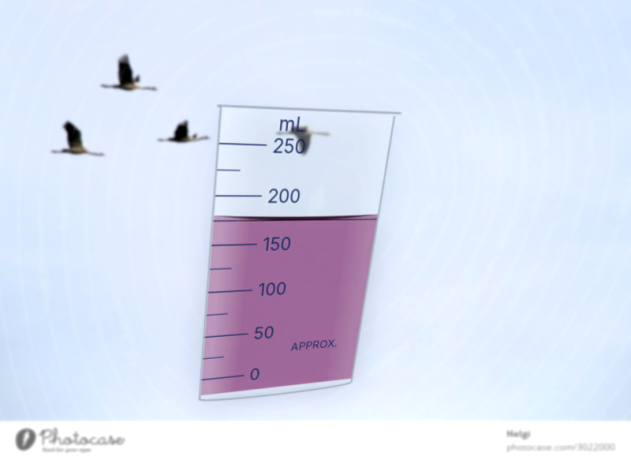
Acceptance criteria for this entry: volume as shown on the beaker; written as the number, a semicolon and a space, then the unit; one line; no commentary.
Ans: 175; mL
